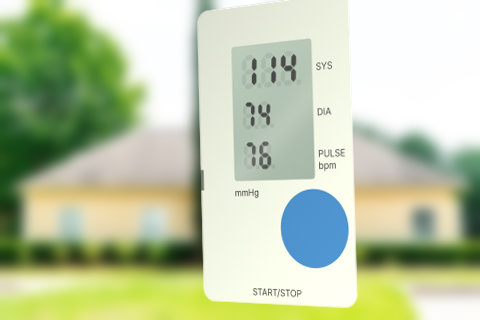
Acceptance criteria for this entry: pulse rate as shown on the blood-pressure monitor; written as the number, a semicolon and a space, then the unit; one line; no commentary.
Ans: 76; bpm
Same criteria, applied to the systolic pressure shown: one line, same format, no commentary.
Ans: 114; mmHg
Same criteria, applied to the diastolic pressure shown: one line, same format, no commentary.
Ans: 74; mmHg
